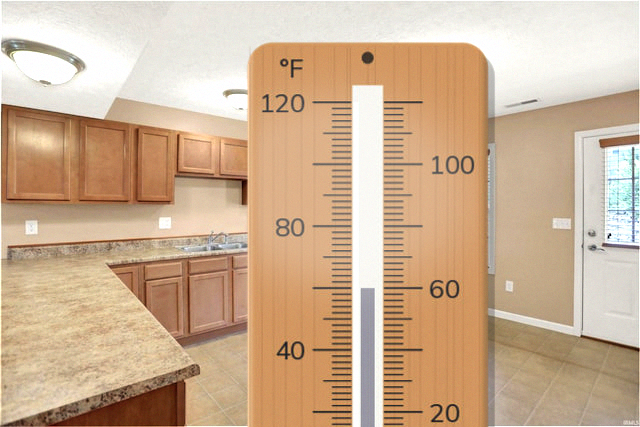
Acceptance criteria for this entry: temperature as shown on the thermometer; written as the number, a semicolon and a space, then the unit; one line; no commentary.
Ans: 60; °F
